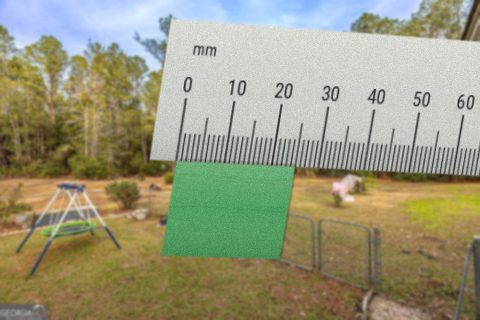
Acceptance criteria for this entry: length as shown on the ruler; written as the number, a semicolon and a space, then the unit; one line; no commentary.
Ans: 25; mm
